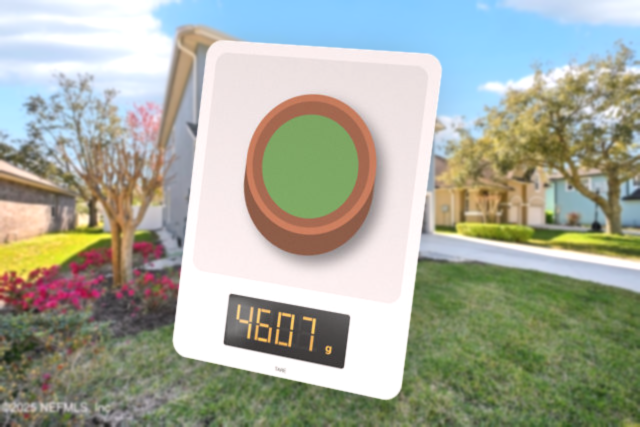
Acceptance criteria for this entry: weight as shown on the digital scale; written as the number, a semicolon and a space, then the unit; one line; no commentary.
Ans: 4607; g
